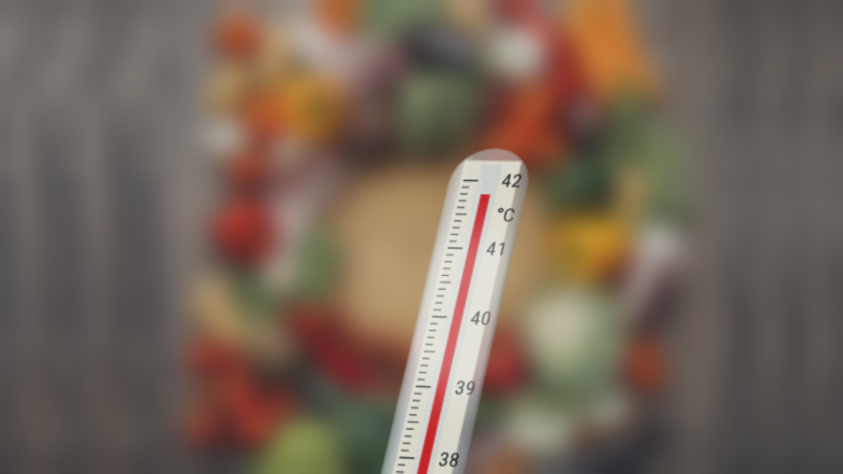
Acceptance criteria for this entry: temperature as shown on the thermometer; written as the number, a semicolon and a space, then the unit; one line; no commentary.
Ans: 41.8; °C
